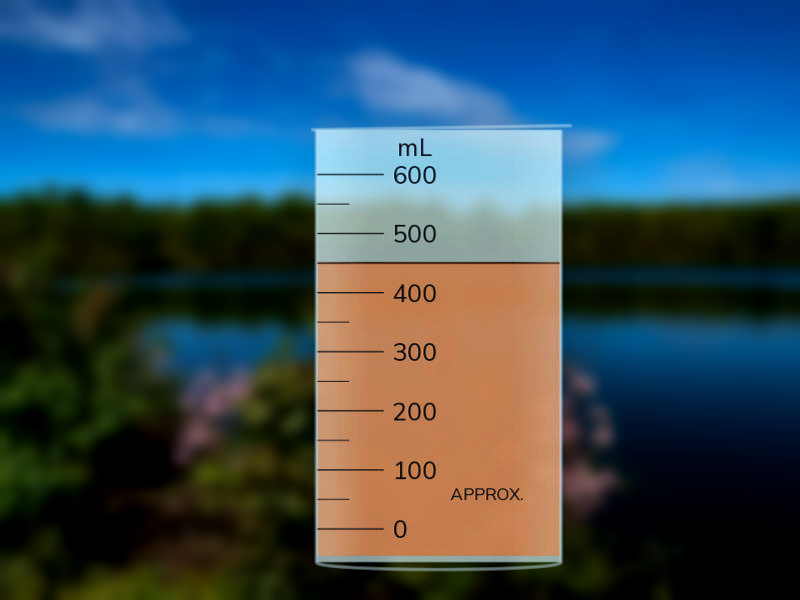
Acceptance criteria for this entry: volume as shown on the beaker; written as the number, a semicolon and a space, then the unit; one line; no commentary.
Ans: 450; mL
